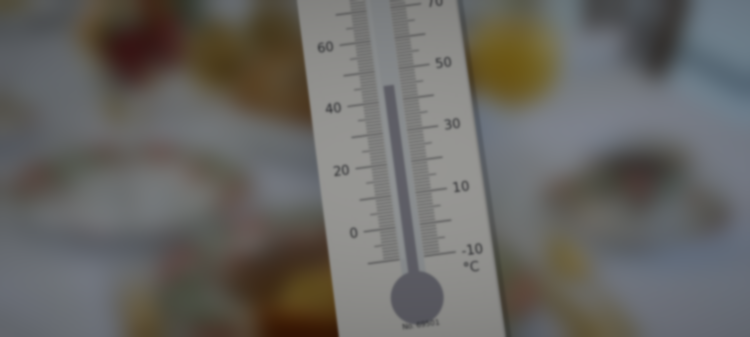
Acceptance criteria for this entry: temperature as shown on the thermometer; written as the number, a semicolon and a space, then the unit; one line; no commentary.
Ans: 45; °C
